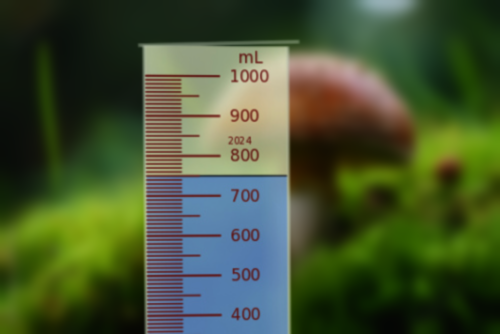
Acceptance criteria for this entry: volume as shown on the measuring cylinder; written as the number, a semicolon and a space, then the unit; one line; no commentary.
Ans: 750; mL
